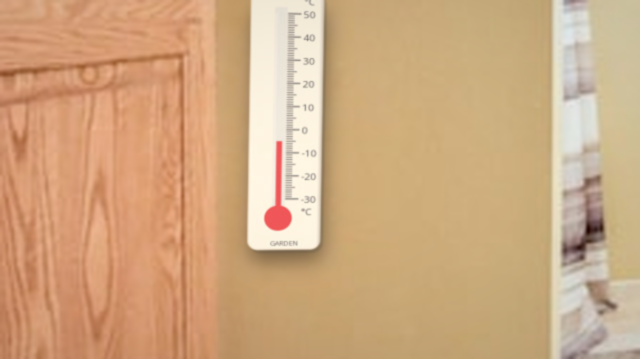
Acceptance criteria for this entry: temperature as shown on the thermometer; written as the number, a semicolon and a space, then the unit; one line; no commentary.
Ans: -5; °C
